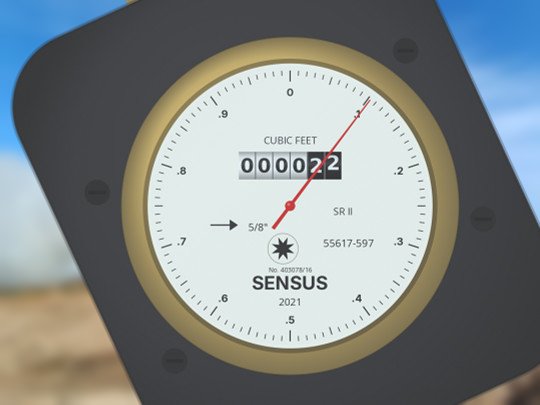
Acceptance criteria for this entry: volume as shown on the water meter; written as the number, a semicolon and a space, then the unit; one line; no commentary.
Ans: 22.10; ft³
